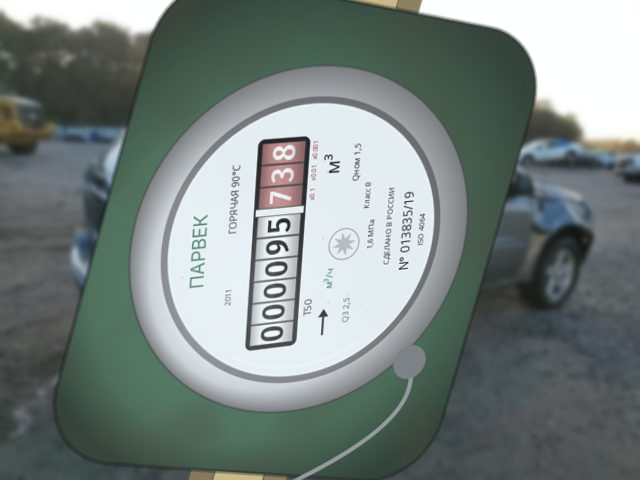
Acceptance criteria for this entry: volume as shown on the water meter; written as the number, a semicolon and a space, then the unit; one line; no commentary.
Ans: 95.738; m³
